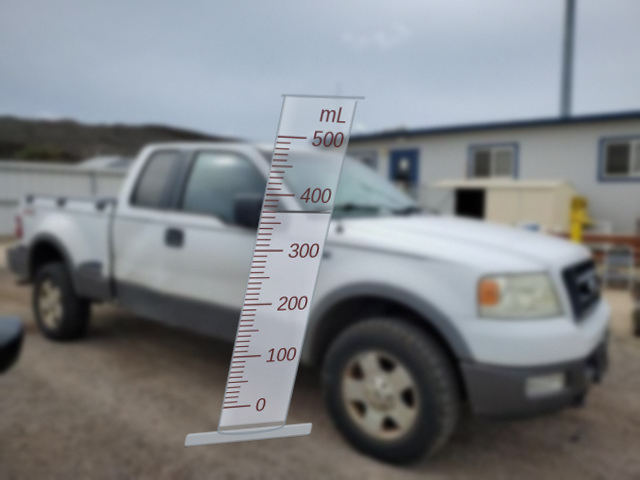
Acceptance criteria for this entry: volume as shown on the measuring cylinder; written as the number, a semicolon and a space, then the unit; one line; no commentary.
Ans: 370; mL
